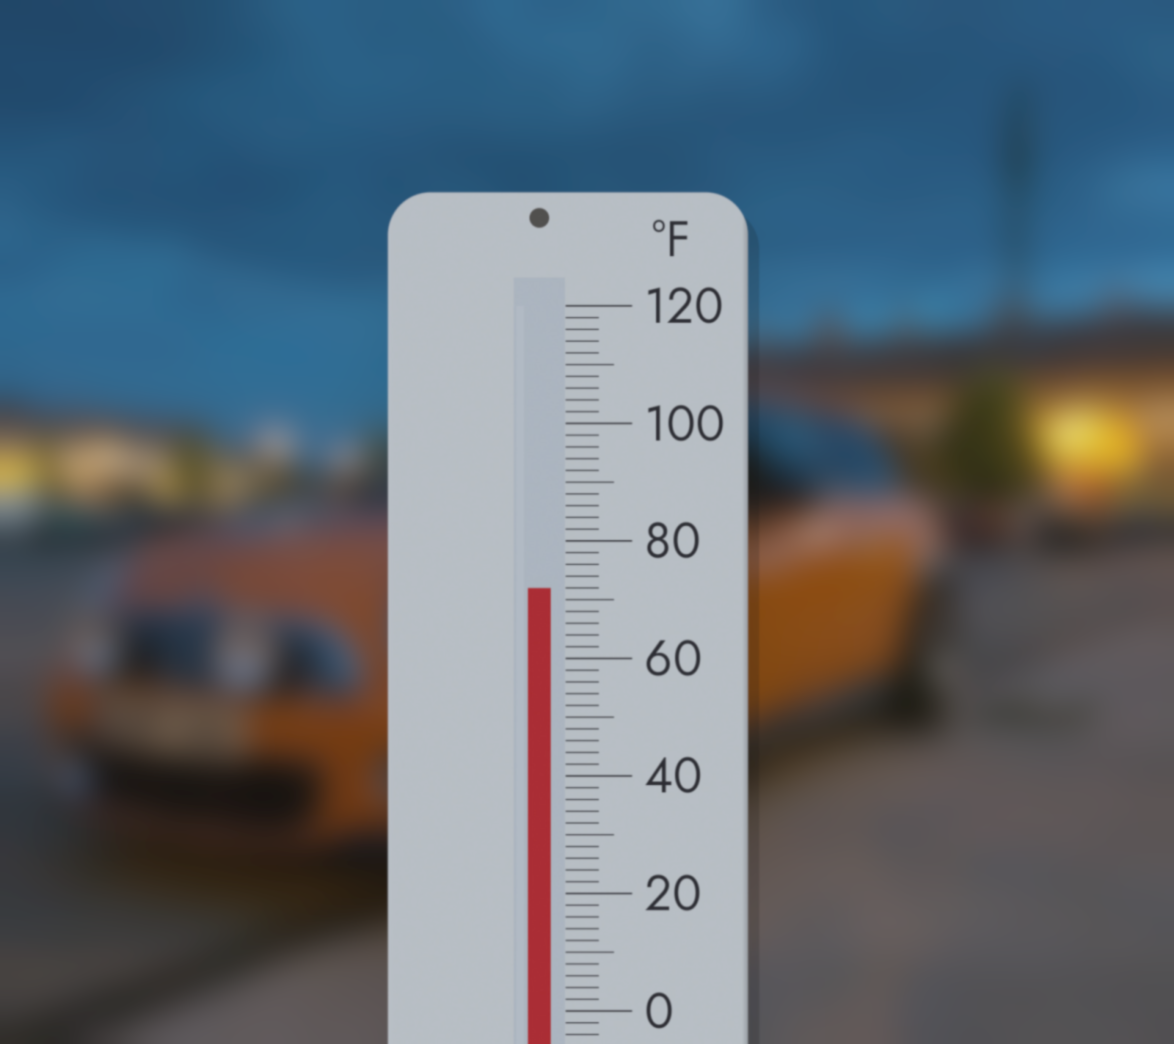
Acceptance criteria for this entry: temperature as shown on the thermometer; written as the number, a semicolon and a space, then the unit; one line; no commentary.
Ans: 72; °F
